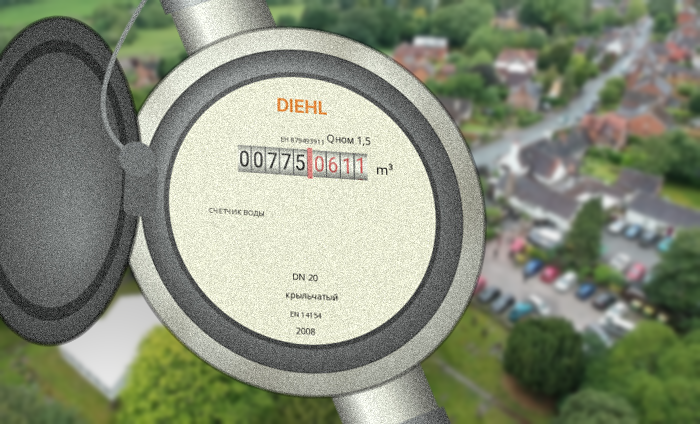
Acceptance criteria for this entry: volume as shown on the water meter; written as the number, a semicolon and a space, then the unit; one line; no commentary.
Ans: 775.0611; m³
